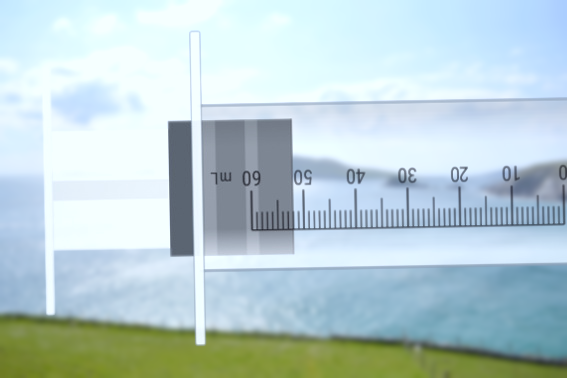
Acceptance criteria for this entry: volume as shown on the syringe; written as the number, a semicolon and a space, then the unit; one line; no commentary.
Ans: 52; mL
